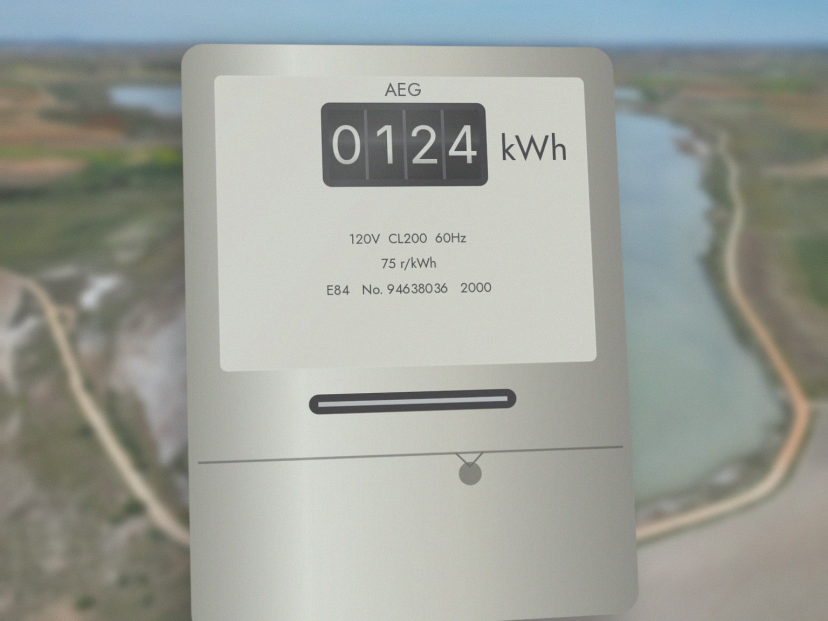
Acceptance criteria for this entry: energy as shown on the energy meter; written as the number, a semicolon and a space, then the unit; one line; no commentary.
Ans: 124; kWh
